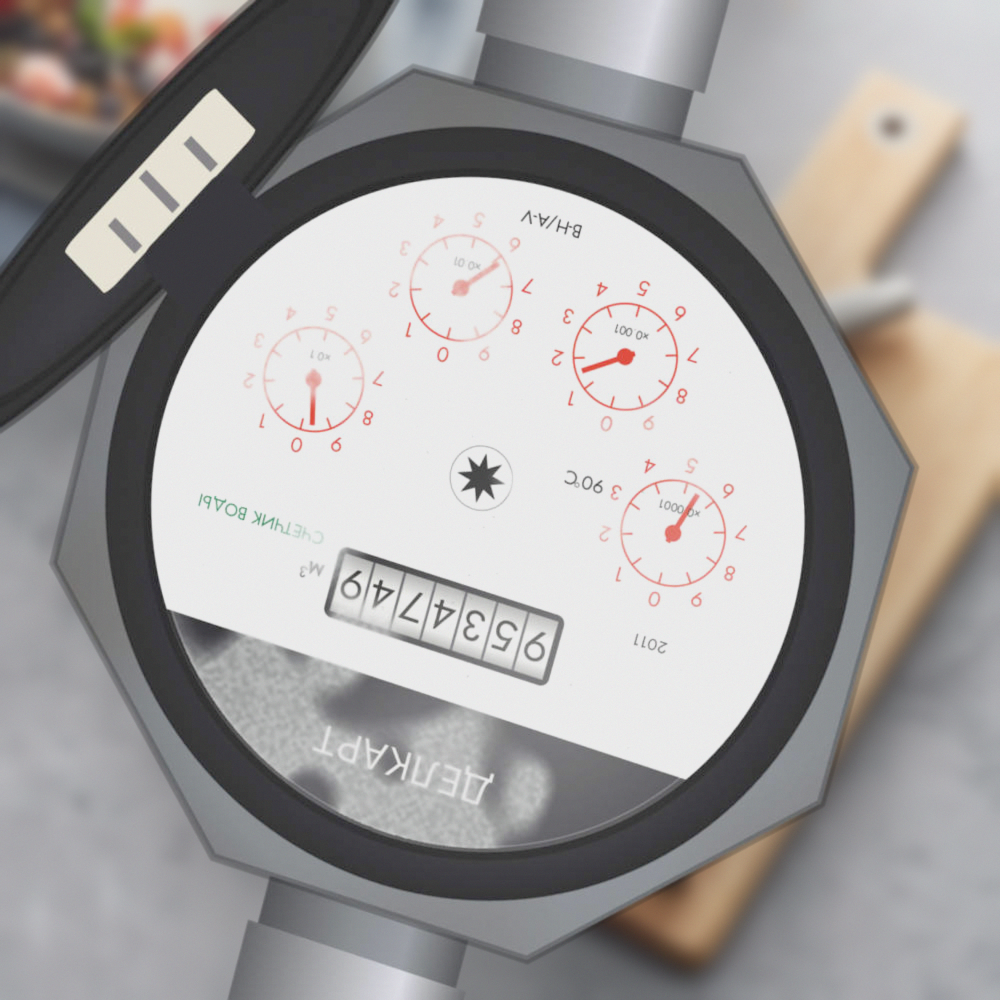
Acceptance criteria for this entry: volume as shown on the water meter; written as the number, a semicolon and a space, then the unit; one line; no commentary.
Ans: 9534748.9615; m³
